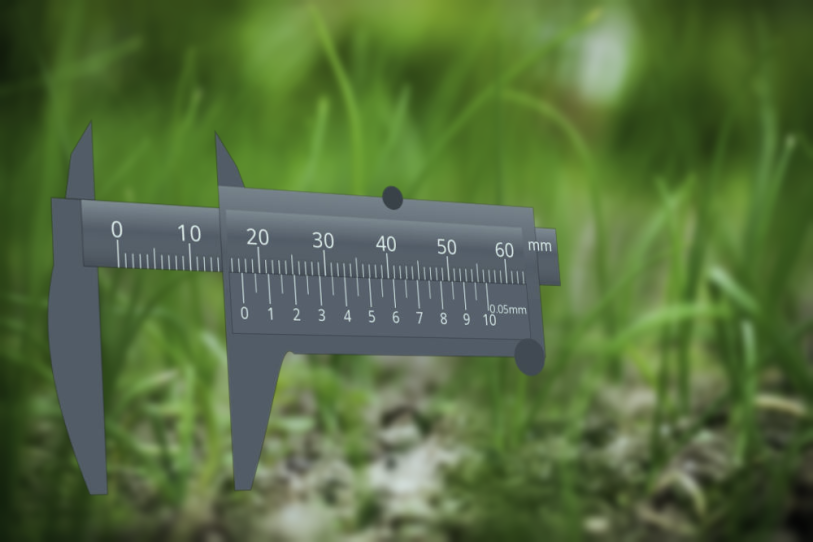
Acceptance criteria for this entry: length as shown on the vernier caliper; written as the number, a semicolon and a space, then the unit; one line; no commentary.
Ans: 17.4; mm
